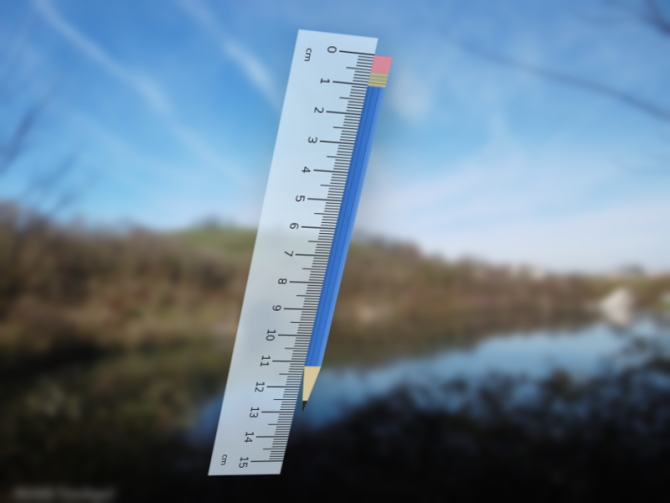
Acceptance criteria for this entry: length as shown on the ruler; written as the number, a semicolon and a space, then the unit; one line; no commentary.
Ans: 13; cm
